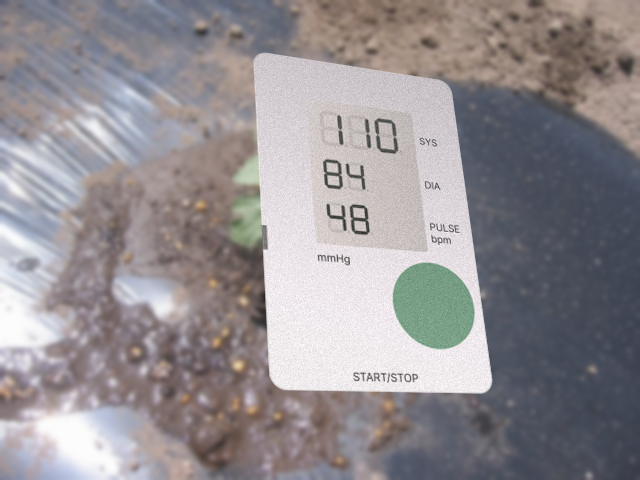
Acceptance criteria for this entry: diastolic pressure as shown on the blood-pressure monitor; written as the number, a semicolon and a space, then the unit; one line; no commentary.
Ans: 84; mmHg
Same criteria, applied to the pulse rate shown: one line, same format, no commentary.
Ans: 48; bpm
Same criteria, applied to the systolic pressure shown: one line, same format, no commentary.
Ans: 110; mmHg
